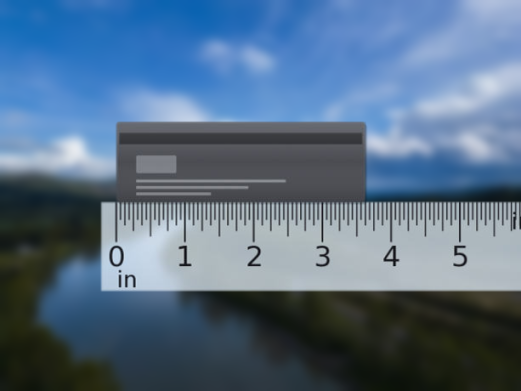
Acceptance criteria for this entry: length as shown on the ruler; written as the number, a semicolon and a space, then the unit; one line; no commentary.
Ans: 3.625; in
